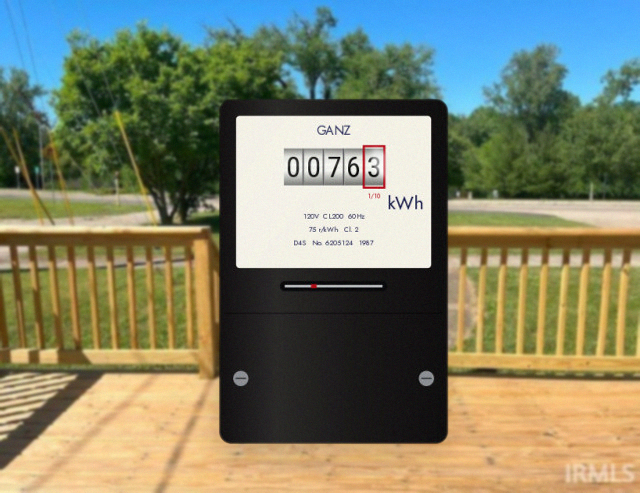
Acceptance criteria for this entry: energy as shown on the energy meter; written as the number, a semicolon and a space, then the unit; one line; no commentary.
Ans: 76.3; kWh
